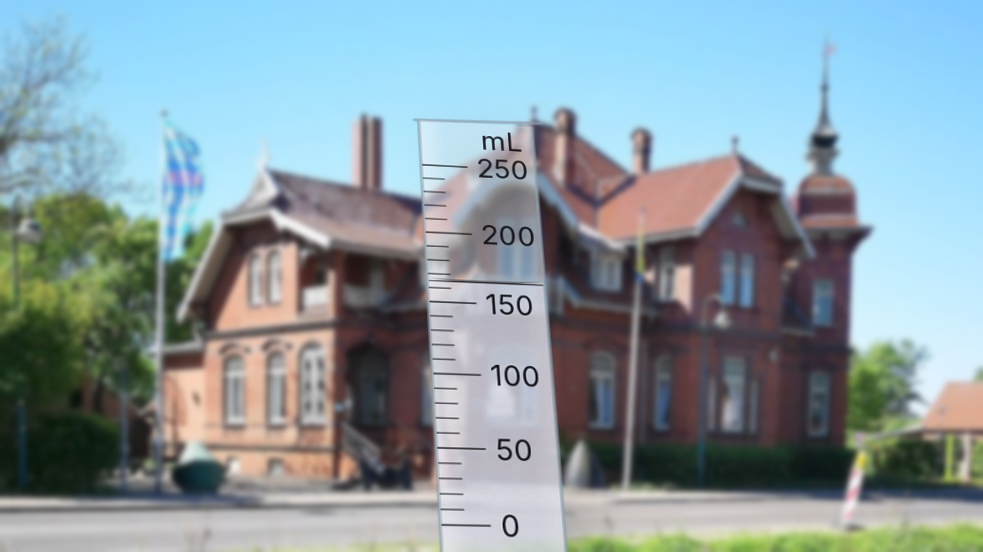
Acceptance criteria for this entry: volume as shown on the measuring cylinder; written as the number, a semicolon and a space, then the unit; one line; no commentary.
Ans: 165; mL
